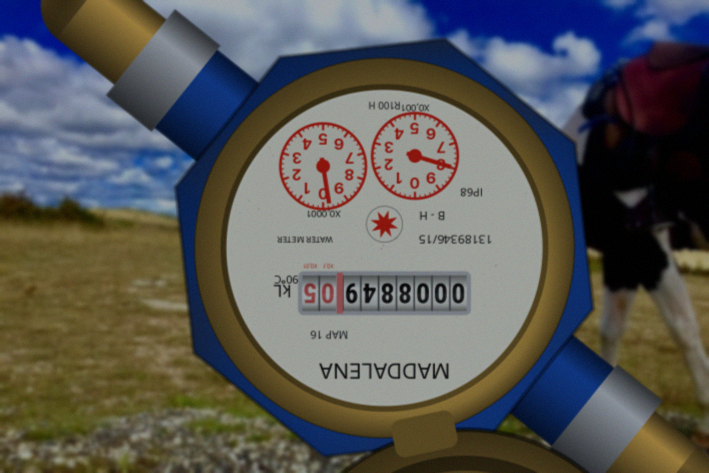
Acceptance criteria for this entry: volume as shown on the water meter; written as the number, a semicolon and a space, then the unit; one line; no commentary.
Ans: 8849.0579; kL
